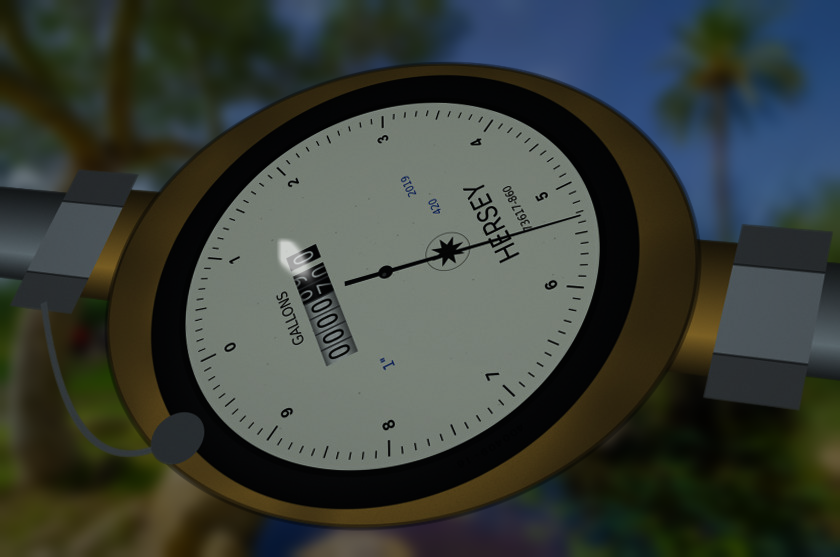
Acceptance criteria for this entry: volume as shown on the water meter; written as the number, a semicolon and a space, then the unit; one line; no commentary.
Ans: 695.3; gal
